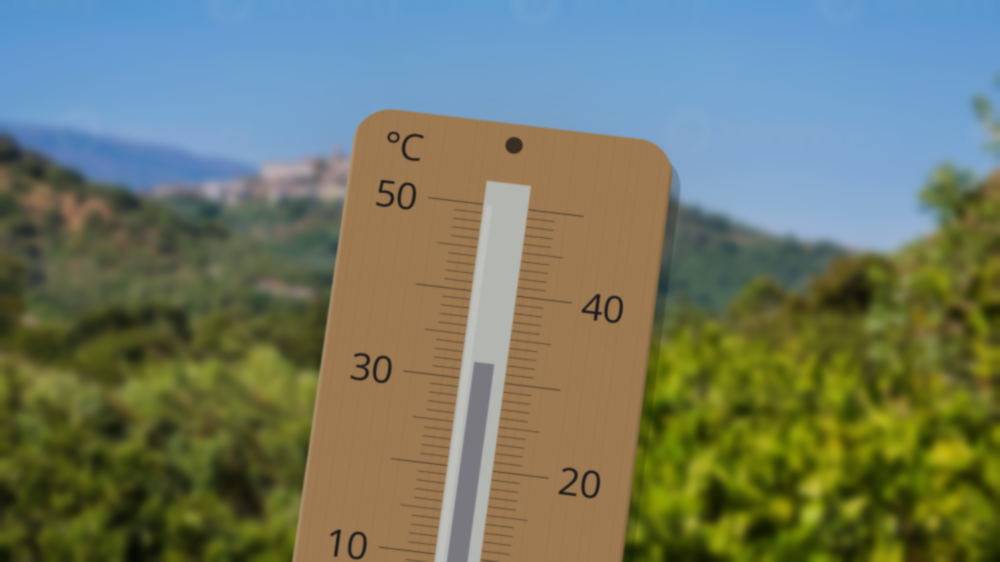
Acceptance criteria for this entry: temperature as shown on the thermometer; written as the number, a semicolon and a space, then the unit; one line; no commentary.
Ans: 32; °C
